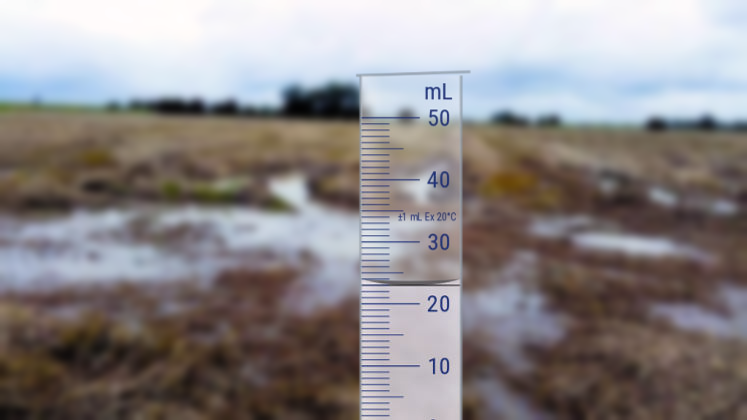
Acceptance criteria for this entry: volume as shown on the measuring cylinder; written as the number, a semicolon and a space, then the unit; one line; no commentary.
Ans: 23; mL
